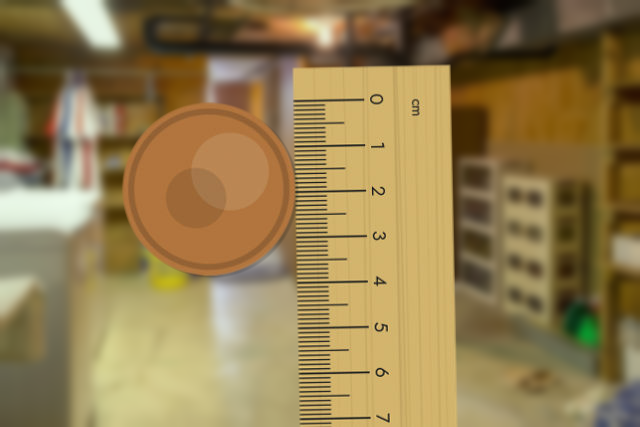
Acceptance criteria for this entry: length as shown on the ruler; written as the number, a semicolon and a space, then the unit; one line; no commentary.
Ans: 3.8; cm
